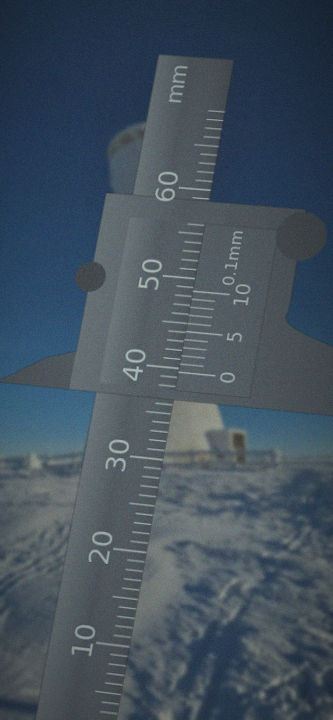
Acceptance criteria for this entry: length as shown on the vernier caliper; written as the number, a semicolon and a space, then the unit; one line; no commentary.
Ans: 39.6; mm
